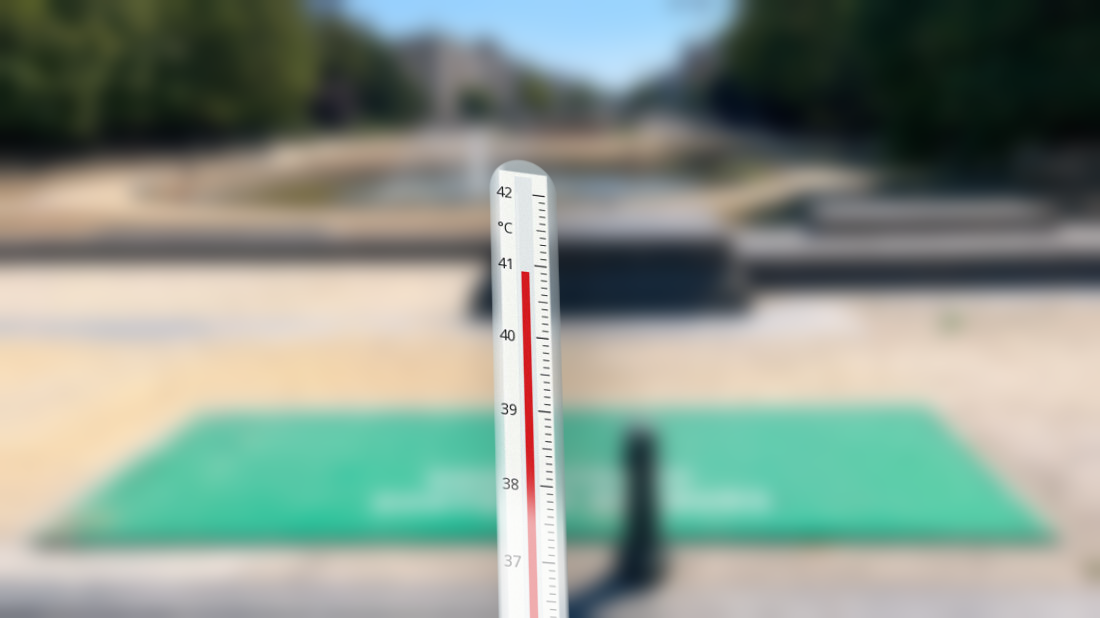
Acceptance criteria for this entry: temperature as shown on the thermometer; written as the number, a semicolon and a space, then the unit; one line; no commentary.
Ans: 40.9; °C
